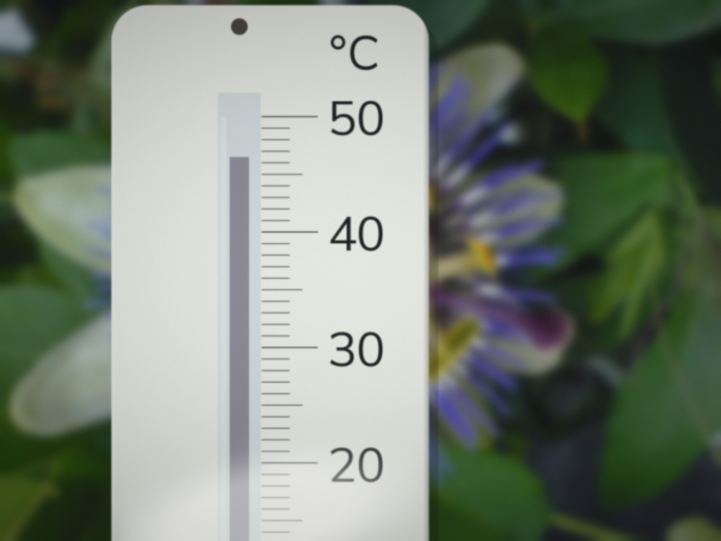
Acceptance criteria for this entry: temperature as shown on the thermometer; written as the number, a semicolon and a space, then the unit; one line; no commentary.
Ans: 46.5; °C
